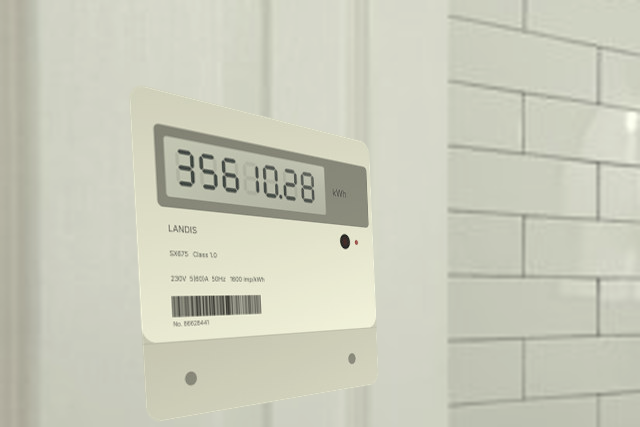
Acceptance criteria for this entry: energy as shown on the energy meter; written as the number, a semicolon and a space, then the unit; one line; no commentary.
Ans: 35610.28; kWh
